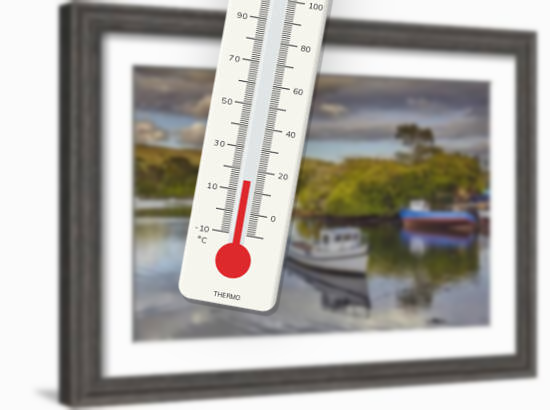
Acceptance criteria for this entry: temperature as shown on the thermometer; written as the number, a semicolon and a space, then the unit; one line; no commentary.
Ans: 15; °C
